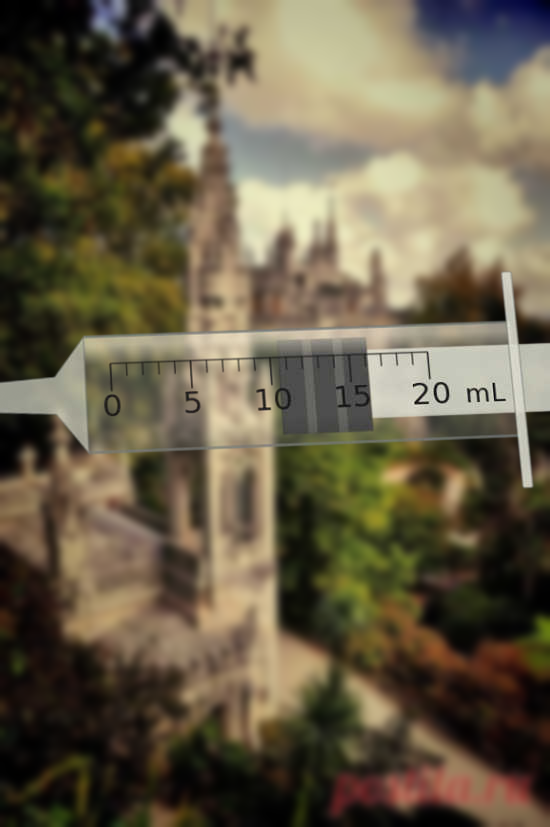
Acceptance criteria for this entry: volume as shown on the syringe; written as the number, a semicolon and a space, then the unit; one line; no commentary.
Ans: 10.5; mL
